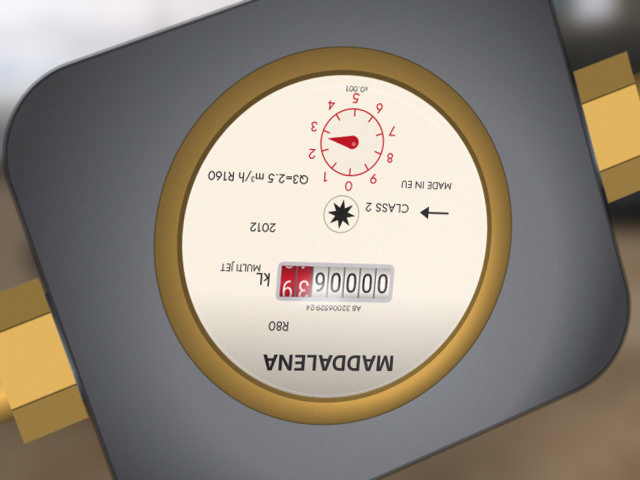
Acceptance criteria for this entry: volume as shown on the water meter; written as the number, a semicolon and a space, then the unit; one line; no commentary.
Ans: 6.392; kL
